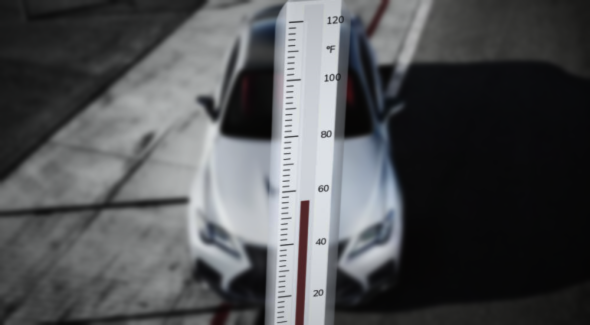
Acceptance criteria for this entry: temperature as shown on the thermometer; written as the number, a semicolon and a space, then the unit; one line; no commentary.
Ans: 56; °F
